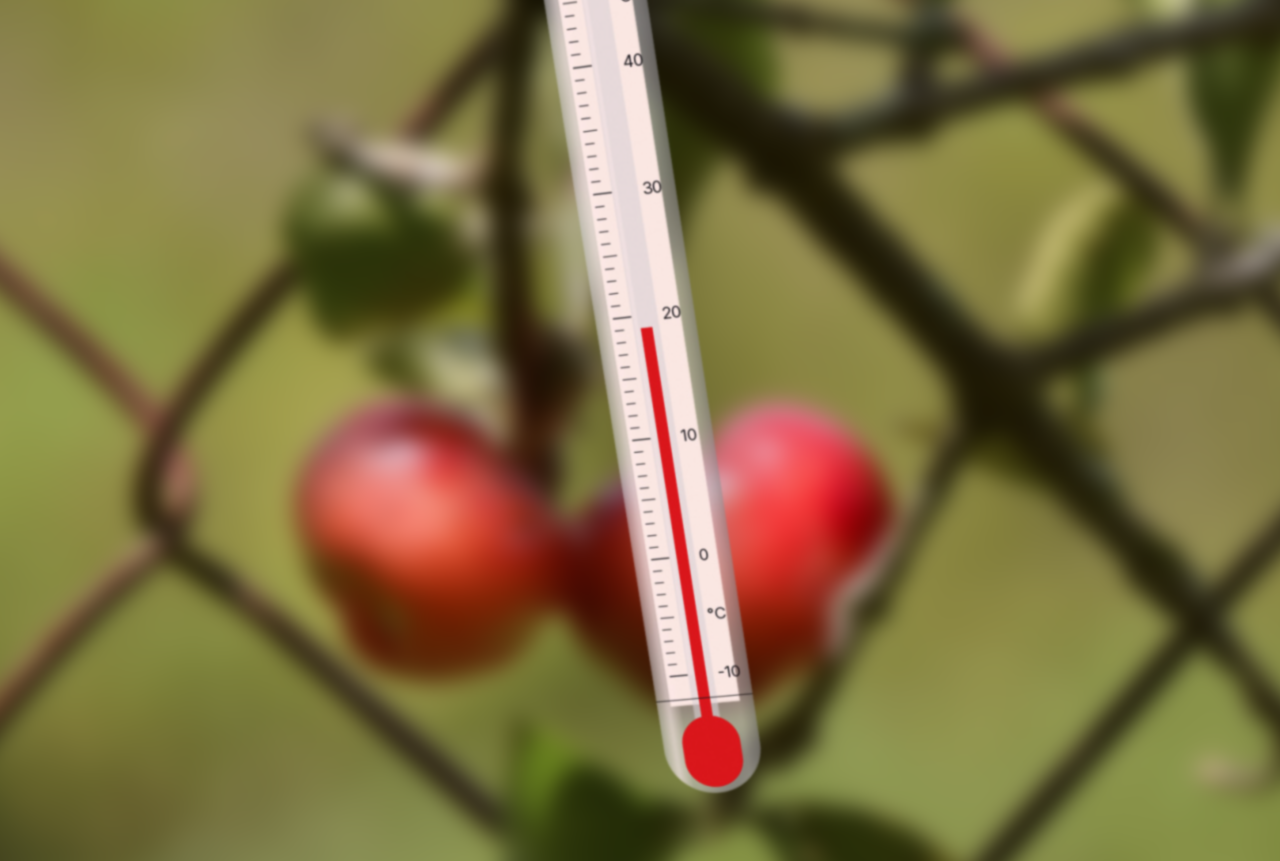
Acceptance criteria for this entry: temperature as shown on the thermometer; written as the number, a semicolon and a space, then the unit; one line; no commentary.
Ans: 19; °C
